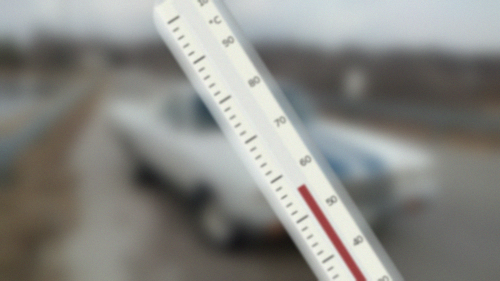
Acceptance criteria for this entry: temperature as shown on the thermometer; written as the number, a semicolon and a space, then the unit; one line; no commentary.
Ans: 56; °C
